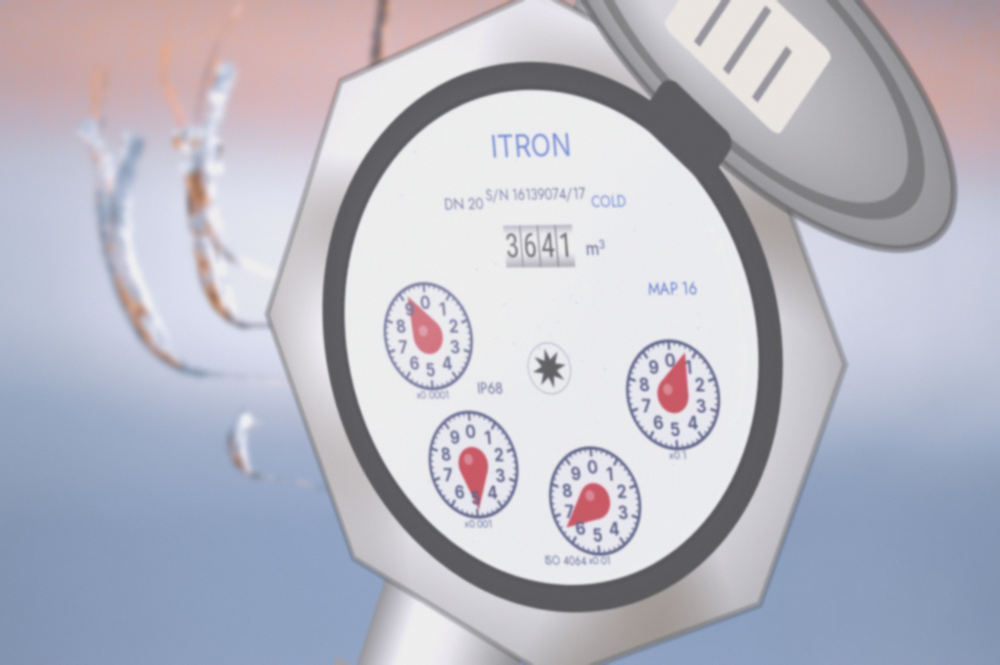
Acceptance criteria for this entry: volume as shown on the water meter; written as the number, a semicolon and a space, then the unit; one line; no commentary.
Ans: 3641.0649; m³
